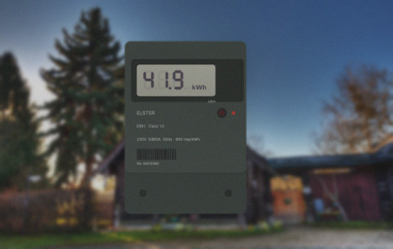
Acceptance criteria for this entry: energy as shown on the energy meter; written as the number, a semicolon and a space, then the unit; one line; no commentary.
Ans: 41.9; kWh
